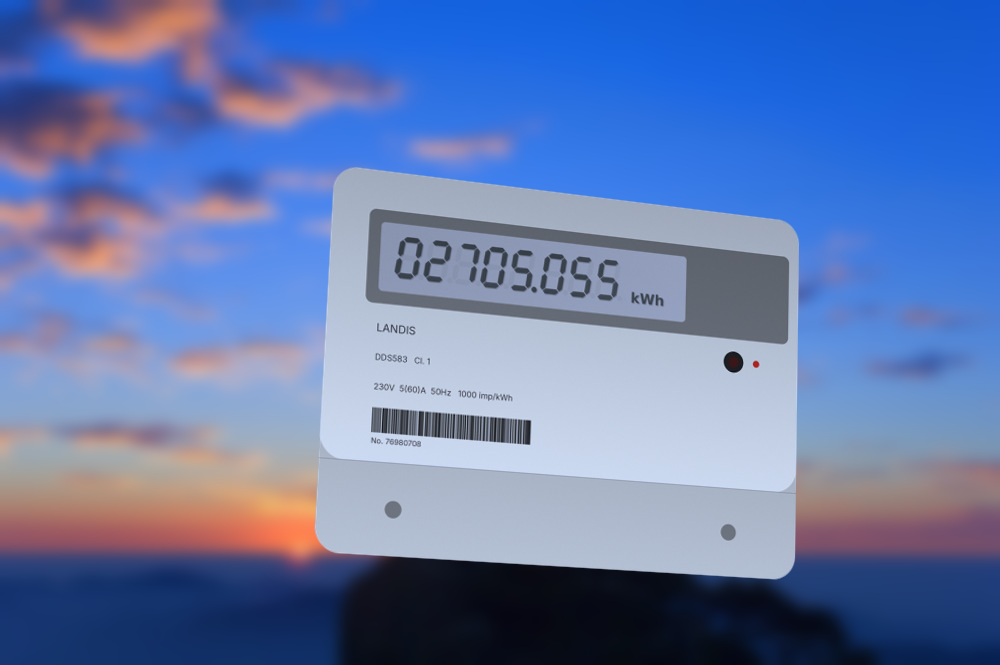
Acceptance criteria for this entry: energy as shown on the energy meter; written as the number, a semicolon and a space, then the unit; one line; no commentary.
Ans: 2705.055; kWh
